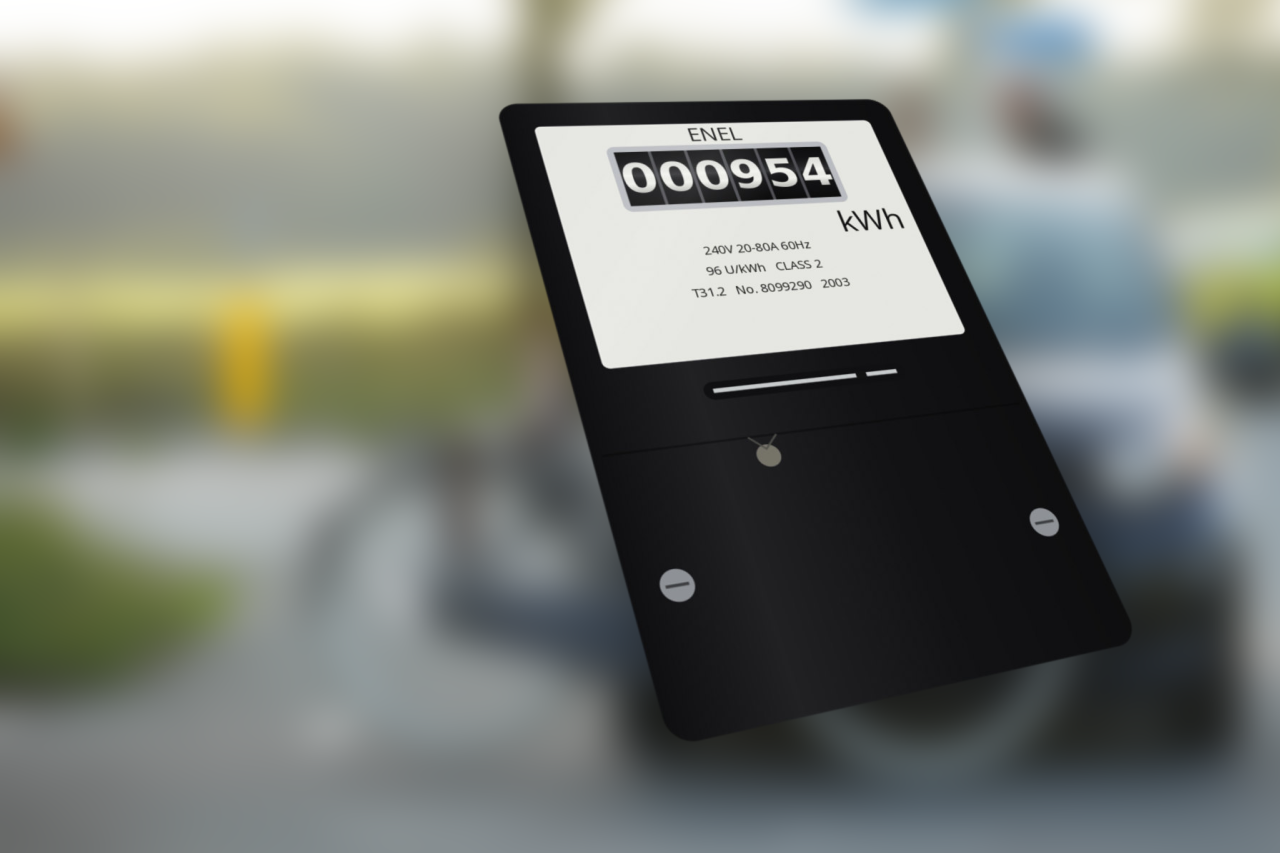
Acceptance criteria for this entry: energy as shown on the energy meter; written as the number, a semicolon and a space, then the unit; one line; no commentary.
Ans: 954; kWh
